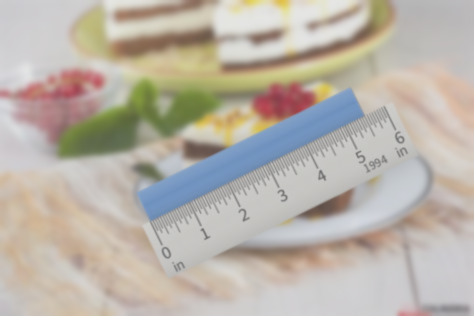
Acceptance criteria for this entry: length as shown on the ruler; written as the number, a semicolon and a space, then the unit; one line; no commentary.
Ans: 5.5; in
